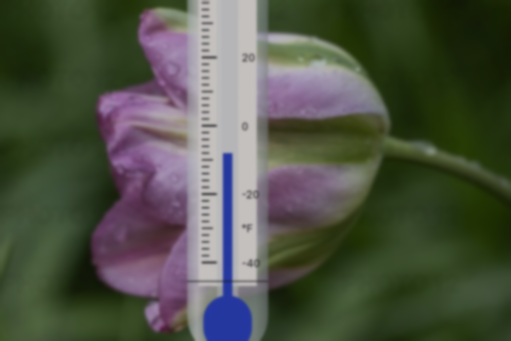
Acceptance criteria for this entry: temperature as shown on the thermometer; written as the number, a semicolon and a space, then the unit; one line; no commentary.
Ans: -8; °F
